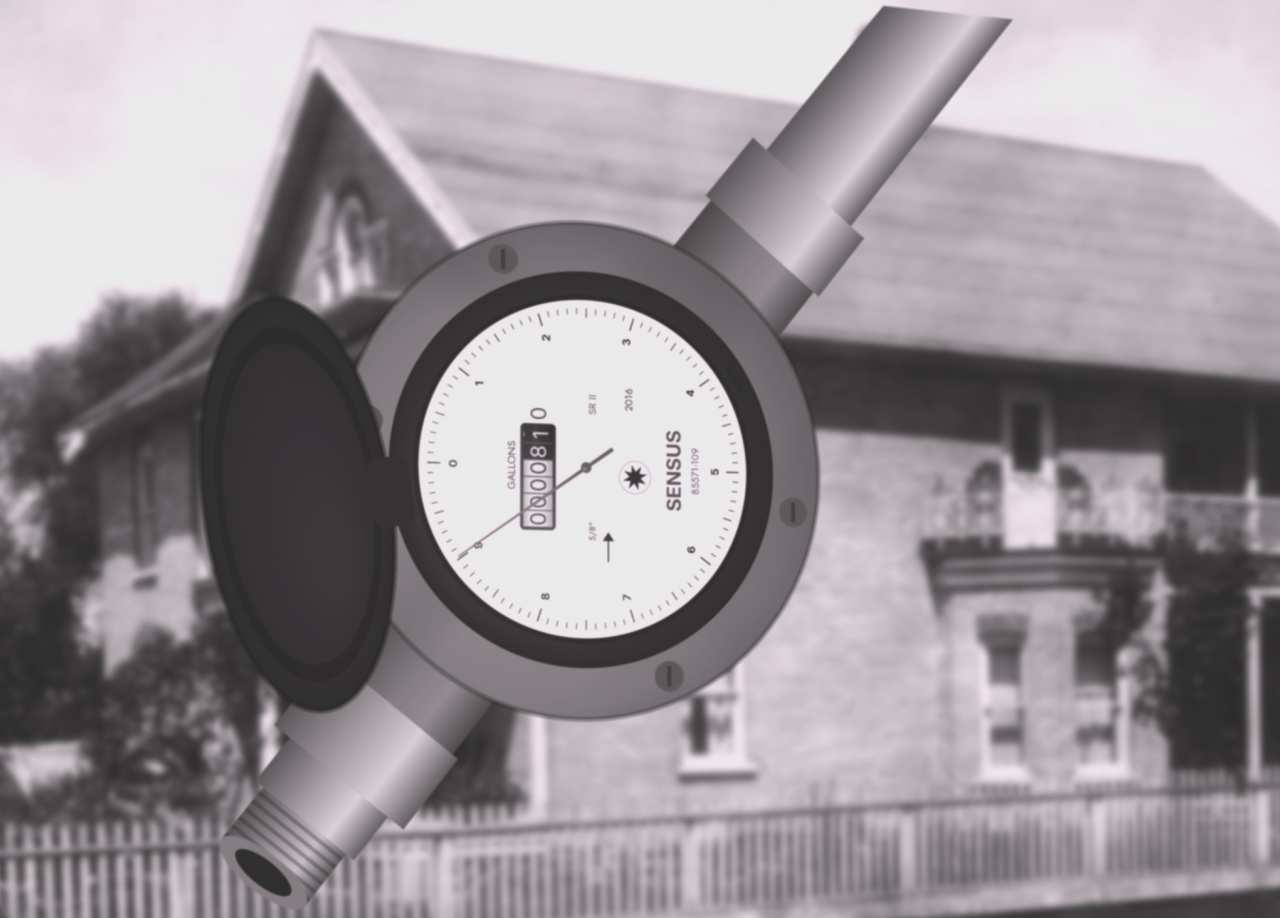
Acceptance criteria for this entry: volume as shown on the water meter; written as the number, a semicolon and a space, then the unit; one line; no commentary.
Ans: 809.0; gal
